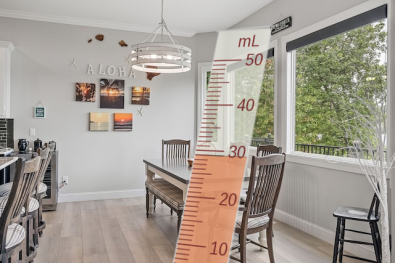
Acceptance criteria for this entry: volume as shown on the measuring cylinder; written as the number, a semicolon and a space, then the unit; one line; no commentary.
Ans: 29; mL
